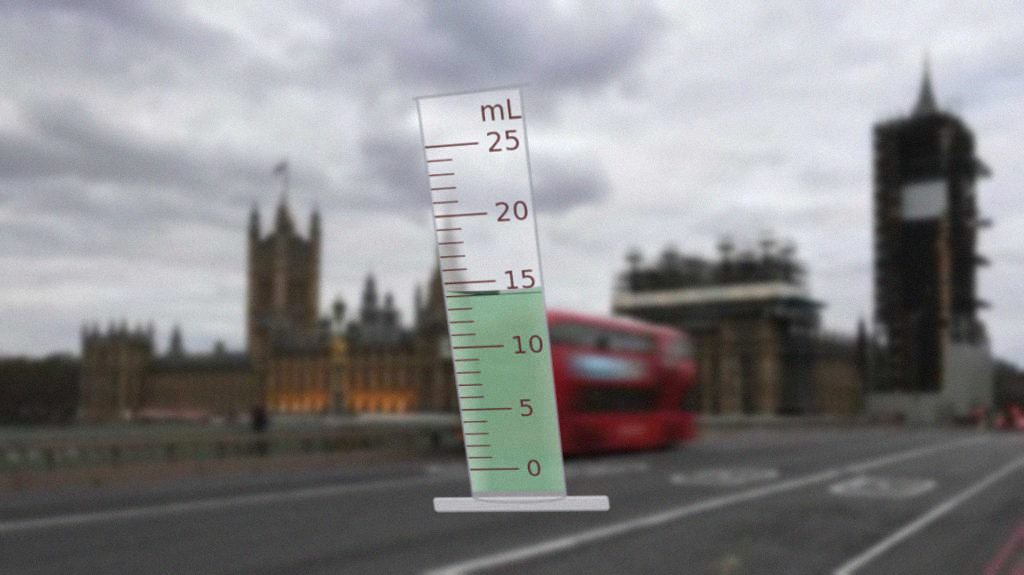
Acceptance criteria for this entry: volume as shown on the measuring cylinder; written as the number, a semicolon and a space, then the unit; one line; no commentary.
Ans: 14; mL
